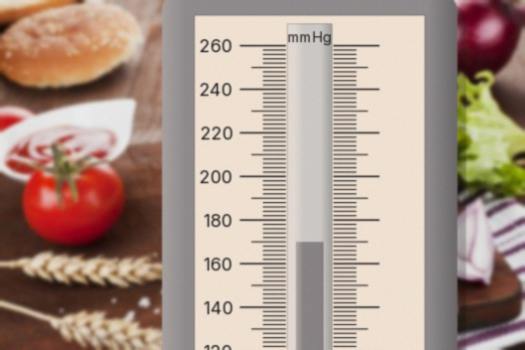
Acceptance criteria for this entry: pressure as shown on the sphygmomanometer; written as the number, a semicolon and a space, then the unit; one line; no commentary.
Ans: 170; mmHg
